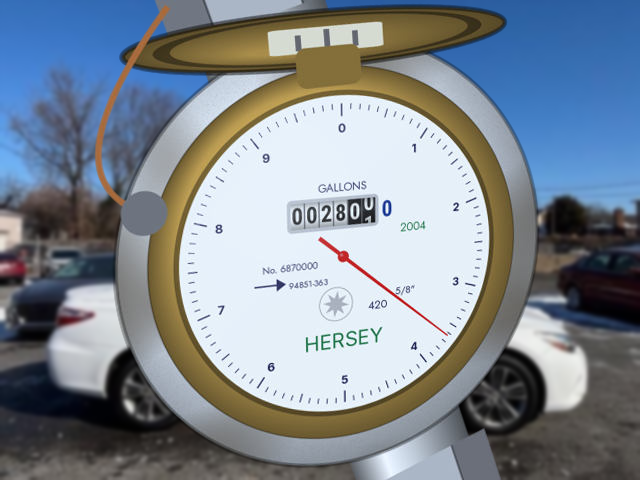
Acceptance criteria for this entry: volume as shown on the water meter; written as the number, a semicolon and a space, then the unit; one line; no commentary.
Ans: 28003.6; gal
